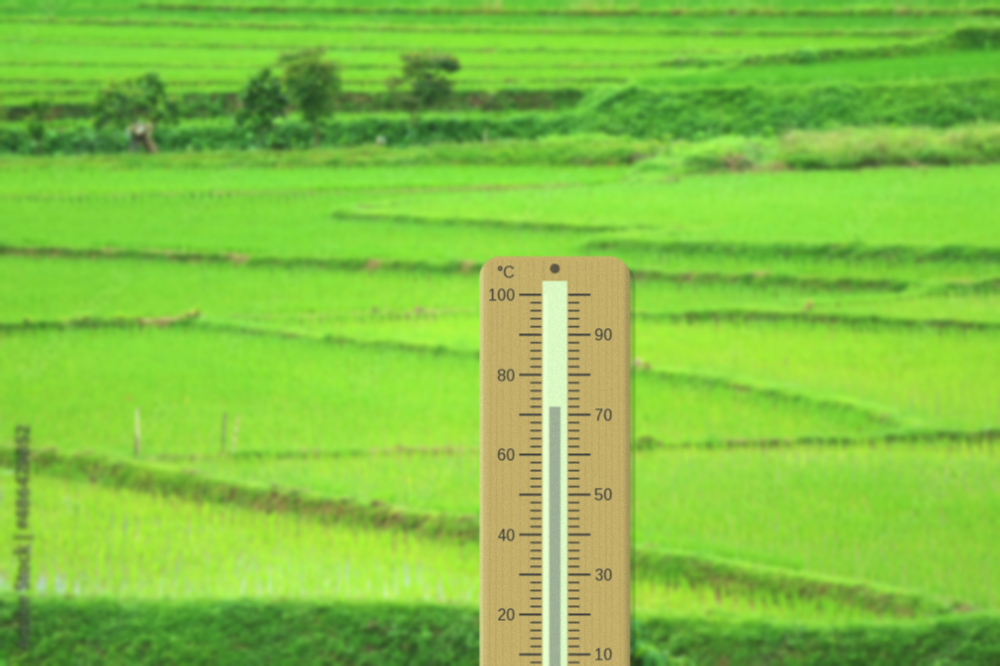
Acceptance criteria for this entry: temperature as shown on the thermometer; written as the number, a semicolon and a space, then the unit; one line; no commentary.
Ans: 72; °C
